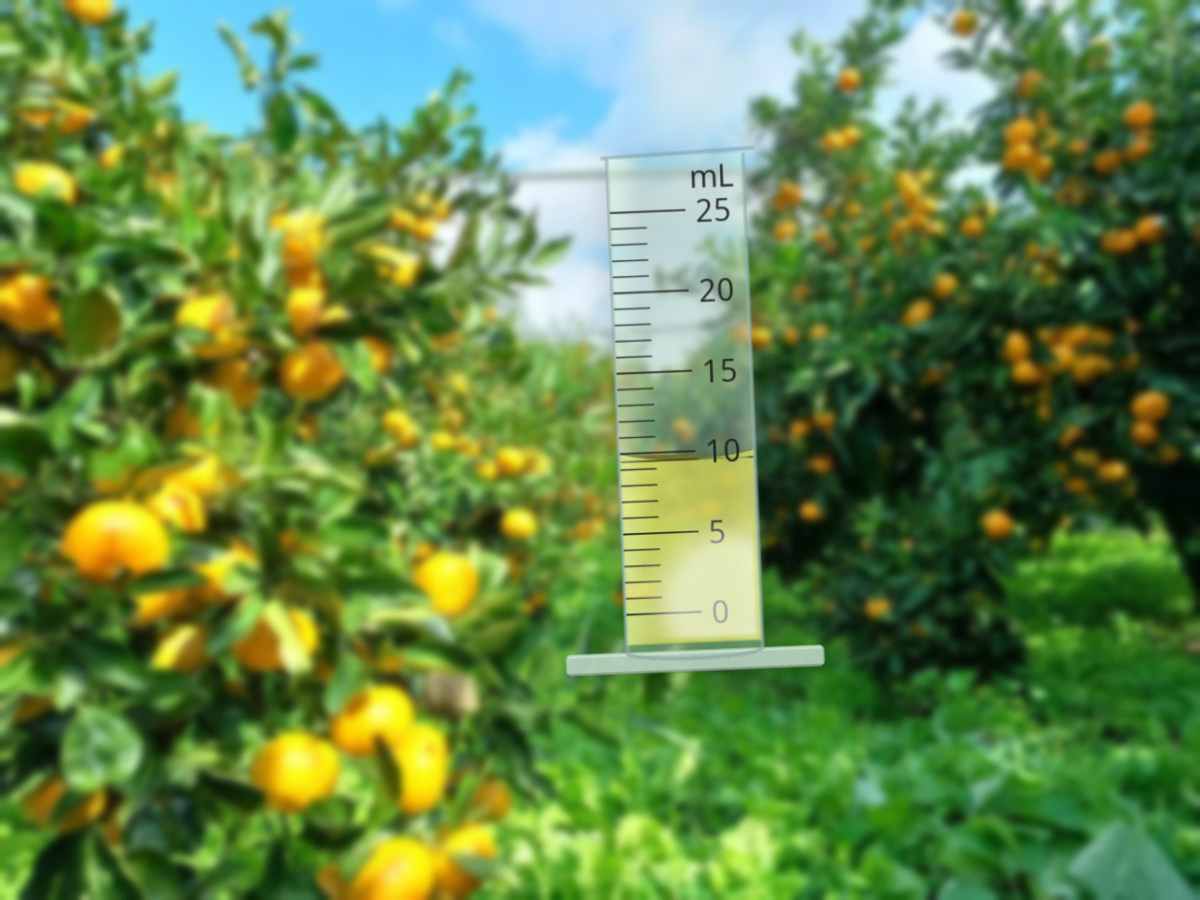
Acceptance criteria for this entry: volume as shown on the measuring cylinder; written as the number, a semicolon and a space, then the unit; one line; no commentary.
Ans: 9.5; mL
